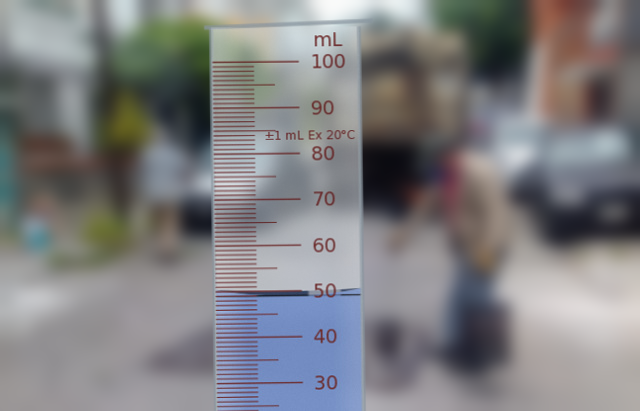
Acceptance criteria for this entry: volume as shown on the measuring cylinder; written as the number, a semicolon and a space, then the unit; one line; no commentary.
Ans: 49; mL
